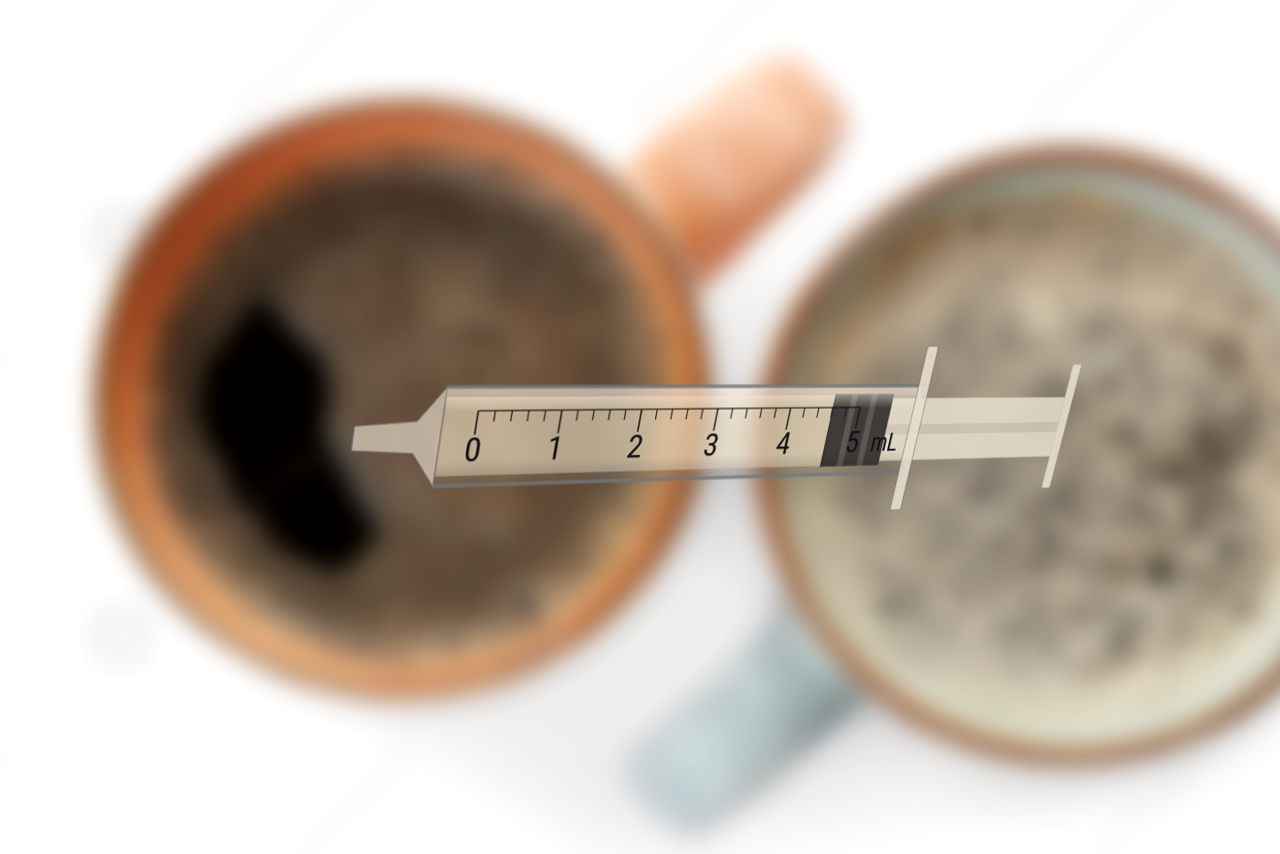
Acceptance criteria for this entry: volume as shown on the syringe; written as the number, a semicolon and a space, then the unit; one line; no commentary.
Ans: 4.6; mL
